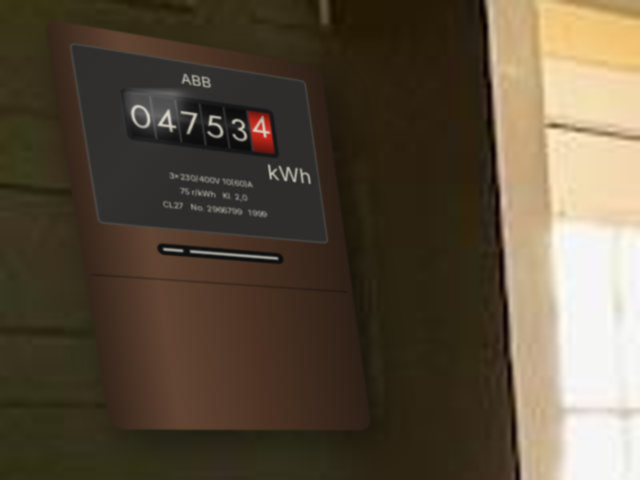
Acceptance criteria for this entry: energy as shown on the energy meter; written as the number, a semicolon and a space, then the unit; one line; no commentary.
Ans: 4753.4; kWh
